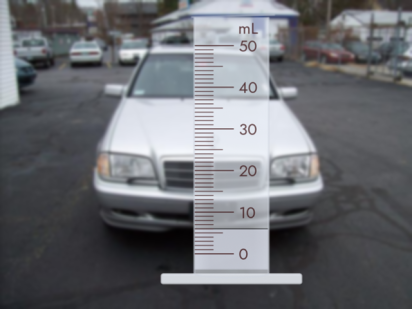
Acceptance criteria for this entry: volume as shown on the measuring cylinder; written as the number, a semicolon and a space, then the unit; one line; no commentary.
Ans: 6; mL
